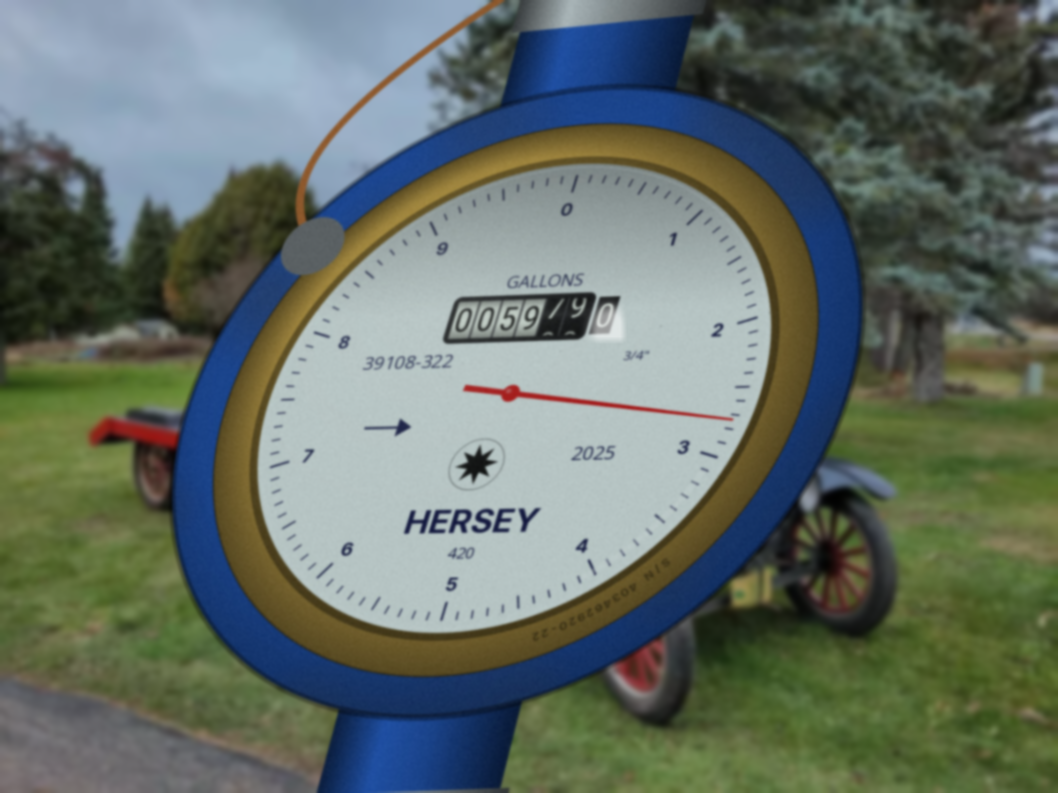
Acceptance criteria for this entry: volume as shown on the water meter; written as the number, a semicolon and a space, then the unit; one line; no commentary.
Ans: 59792.7; gal
